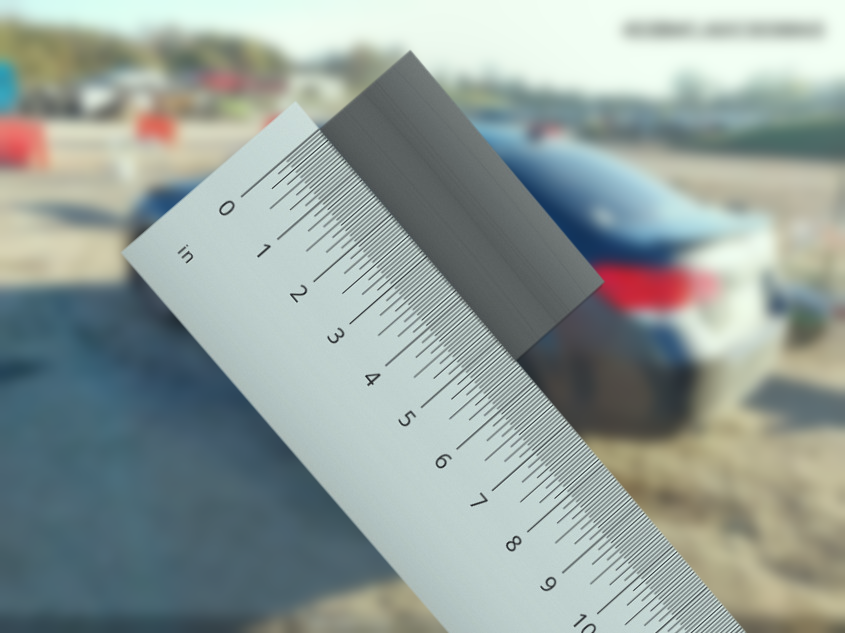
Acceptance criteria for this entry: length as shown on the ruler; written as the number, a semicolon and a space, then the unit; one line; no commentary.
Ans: 5.5; in
